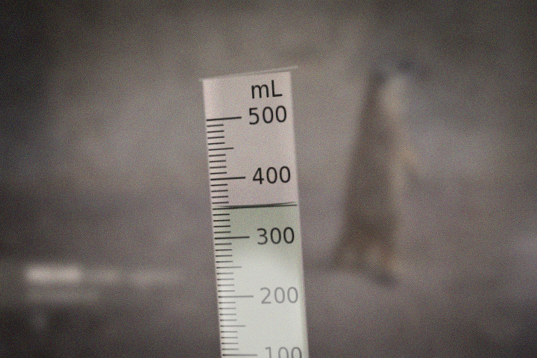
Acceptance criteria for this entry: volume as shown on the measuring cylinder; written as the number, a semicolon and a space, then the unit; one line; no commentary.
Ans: 350; mL
